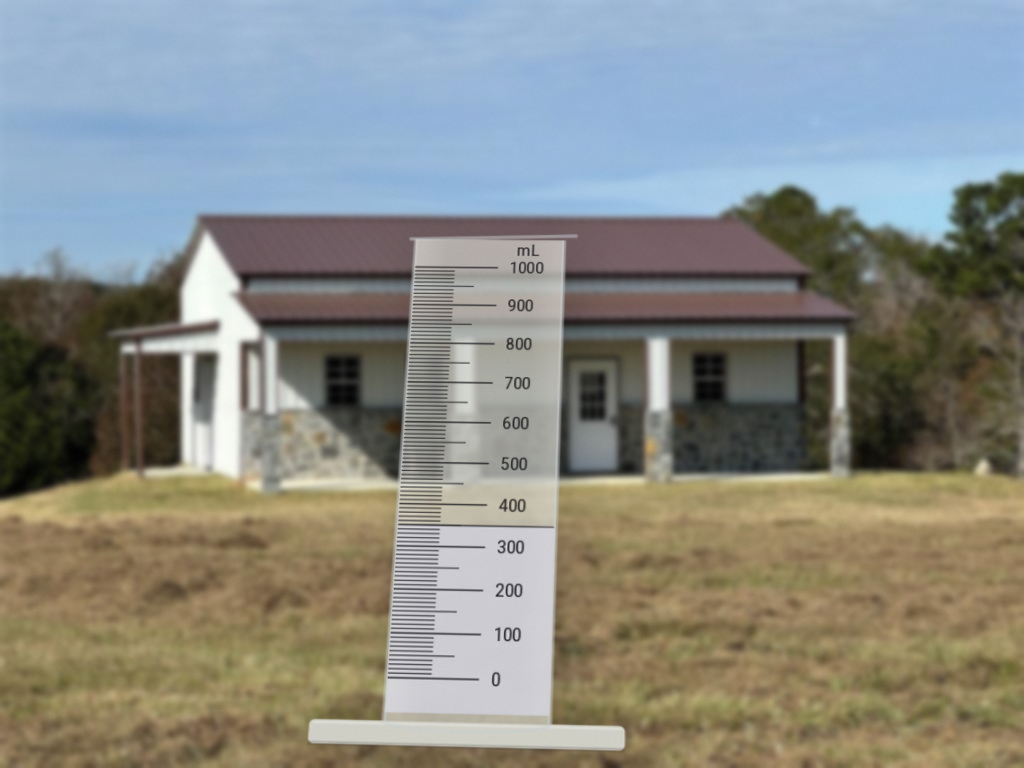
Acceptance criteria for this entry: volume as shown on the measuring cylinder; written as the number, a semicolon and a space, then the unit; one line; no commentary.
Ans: 350; mL
